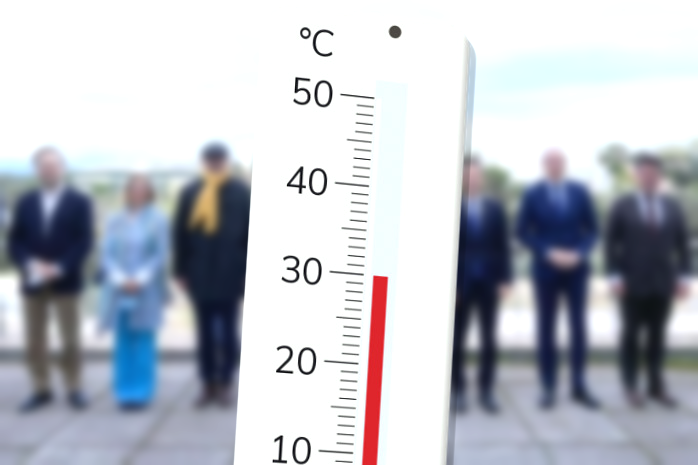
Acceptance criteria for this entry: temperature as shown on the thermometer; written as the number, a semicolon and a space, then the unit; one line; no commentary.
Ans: 30; °C
